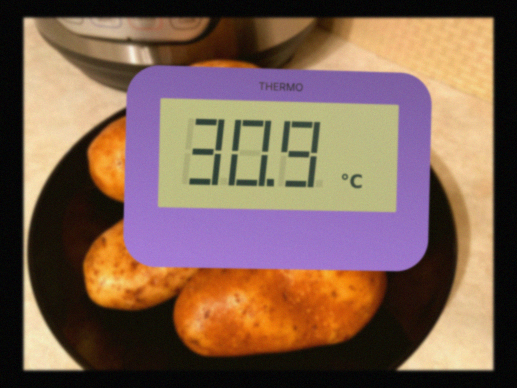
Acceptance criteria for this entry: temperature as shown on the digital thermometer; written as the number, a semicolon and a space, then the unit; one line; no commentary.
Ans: 30.9; °C
